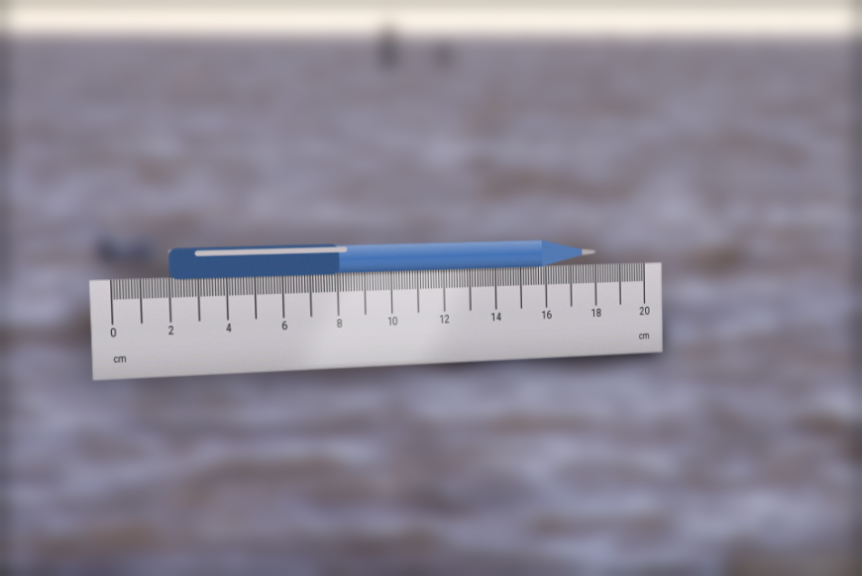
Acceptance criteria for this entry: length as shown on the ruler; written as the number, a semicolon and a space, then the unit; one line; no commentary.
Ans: 16; cm
